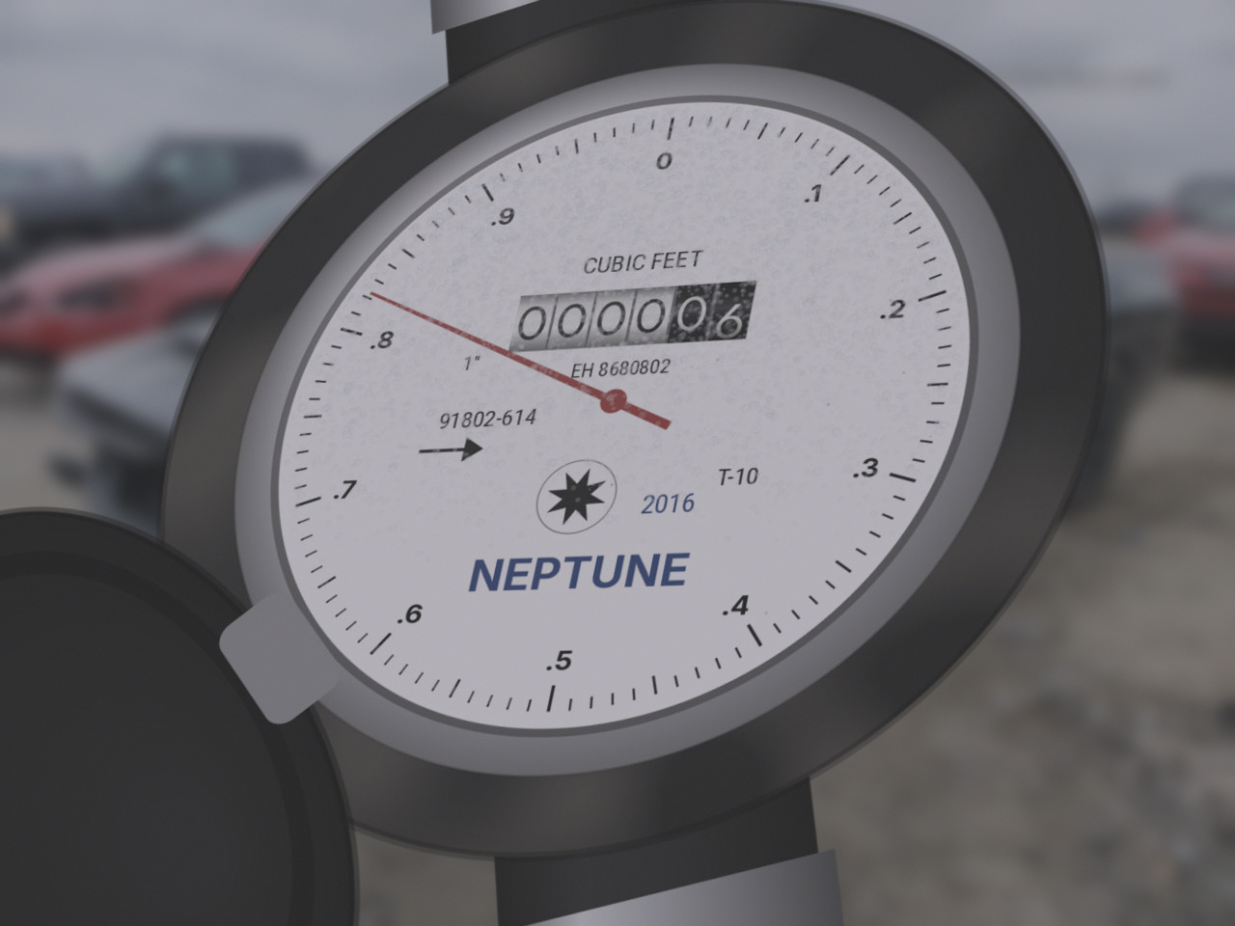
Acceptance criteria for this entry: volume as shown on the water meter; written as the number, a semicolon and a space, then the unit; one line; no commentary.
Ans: 5.82; ft³
